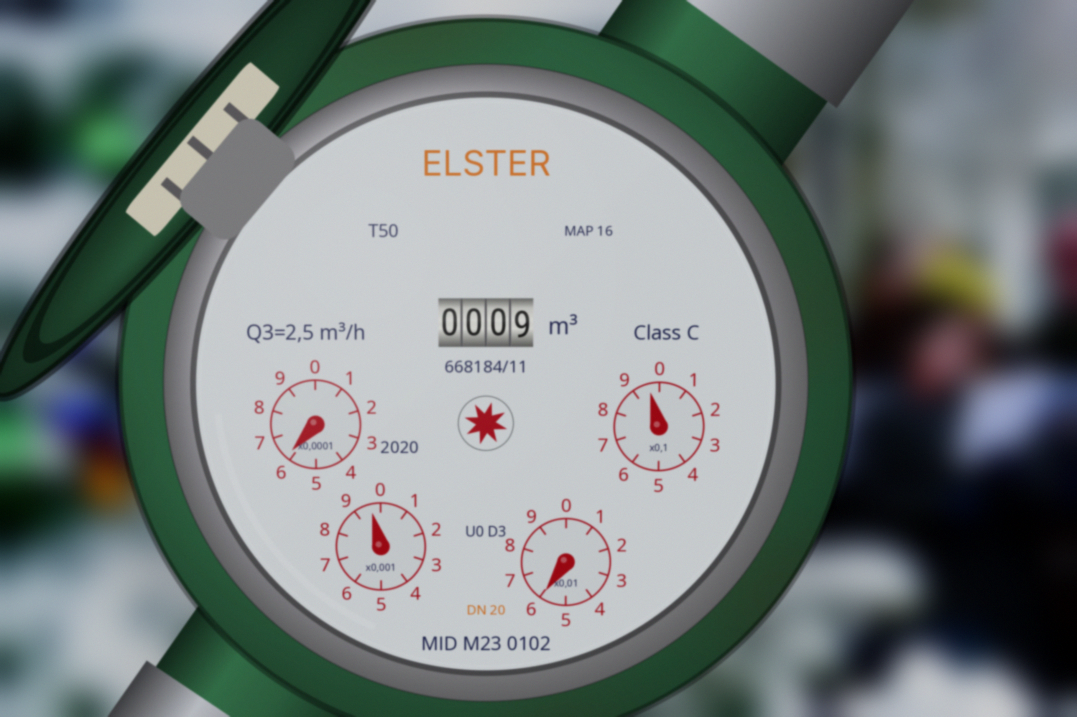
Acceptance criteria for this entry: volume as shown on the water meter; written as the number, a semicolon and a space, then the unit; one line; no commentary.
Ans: 8.9596; m³
